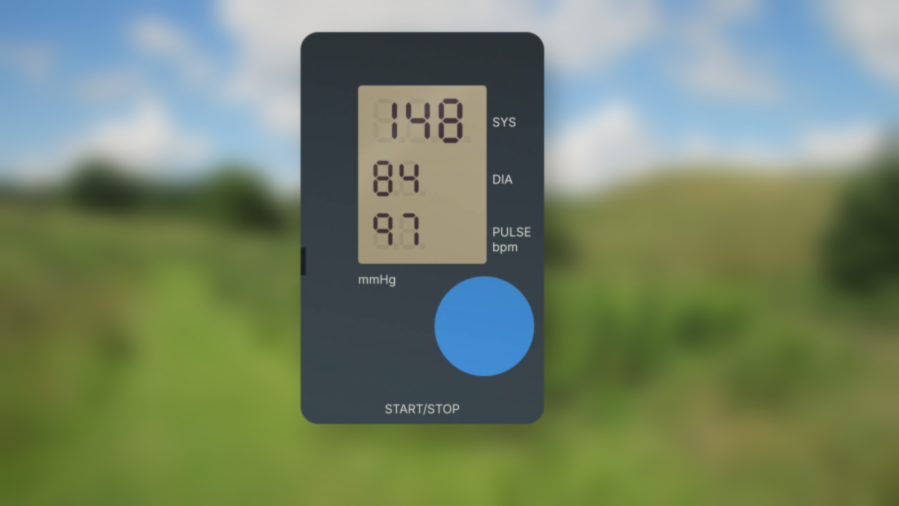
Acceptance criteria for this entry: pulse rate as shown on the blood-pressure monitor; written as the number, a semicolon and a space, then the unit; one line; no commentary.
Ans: 97; bpm
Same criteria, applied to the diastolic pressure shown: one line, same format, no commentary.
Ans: 84; mmHg
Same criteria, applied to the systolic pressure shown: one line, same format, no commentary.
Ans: 148; mmHg
